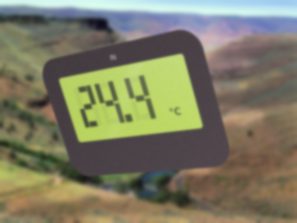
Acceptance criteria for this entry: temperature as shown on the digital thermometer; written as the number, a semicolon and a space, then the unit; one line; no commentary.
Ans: 24.4; °C
